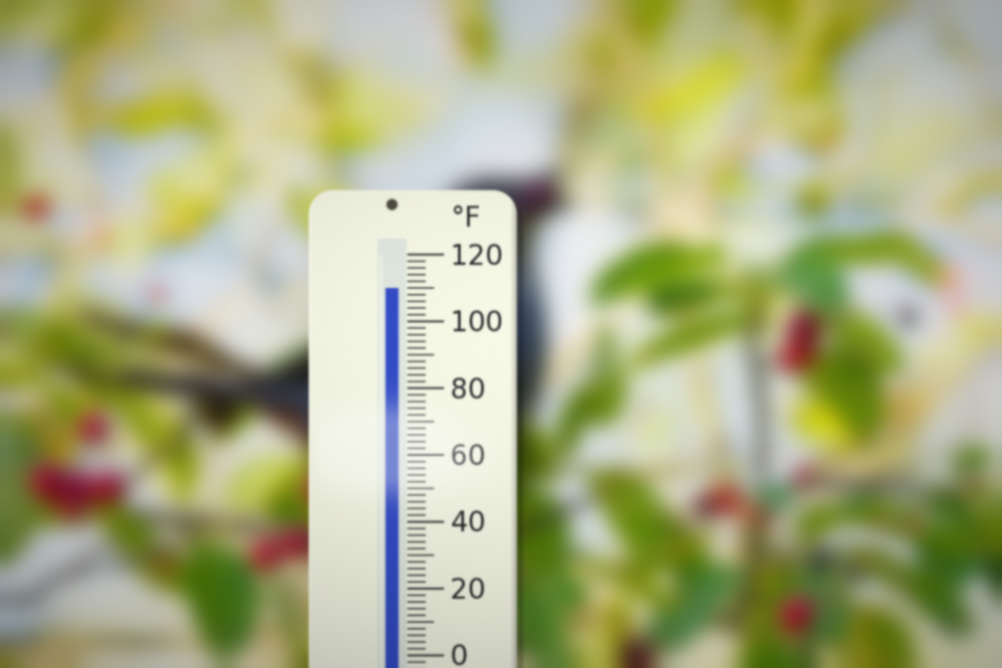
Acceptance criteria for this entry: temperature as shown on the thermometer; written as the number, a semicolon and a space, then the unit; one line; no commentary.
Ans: 110; °F
